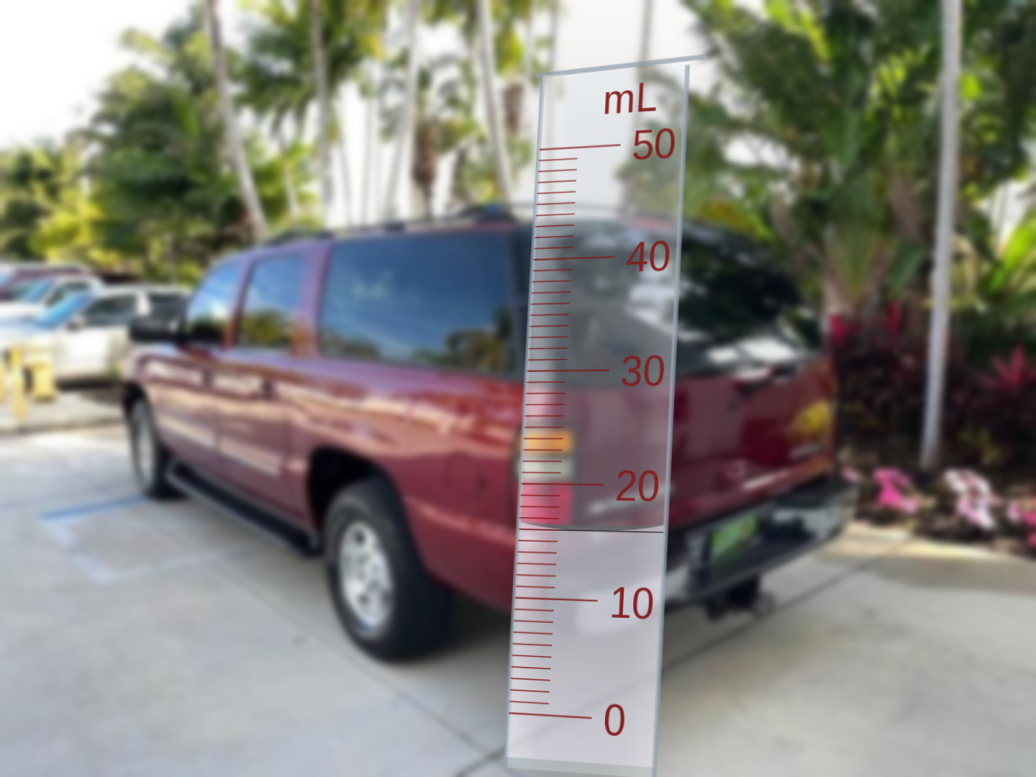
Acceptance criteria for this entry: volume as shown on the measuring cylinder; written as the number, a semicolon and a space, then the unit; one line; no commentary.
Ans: 16; mL
